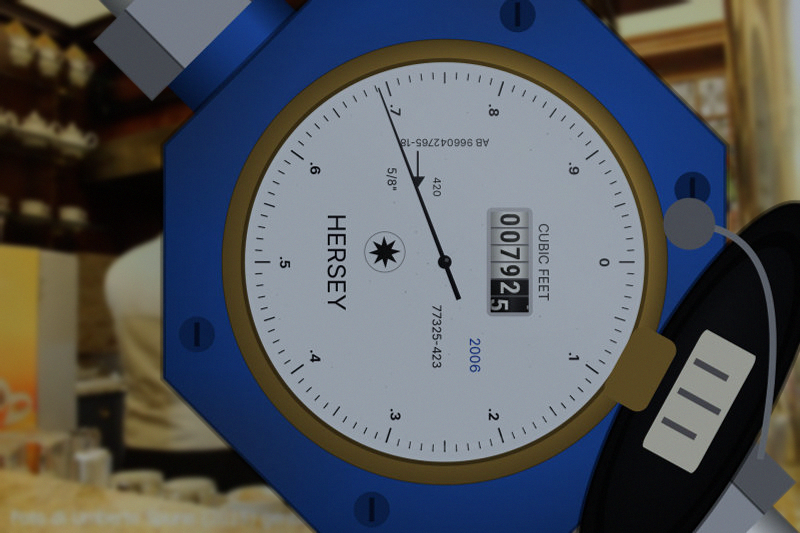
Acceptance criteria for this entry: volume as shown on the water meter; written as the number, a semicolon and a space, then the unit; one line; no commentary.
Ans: 7924.69; ft³
